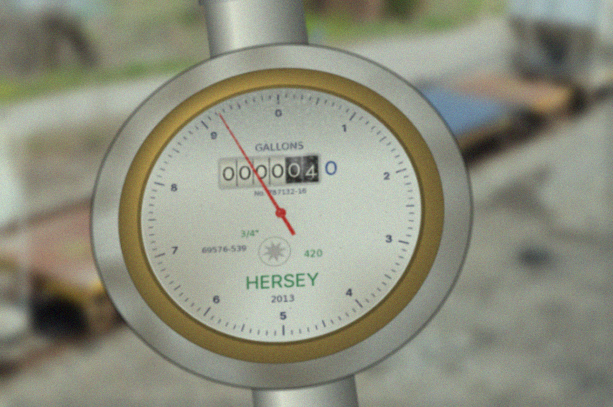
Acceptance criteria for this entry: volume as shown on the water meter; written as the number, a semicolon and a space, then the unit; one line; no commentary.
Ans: 39.2; gal
